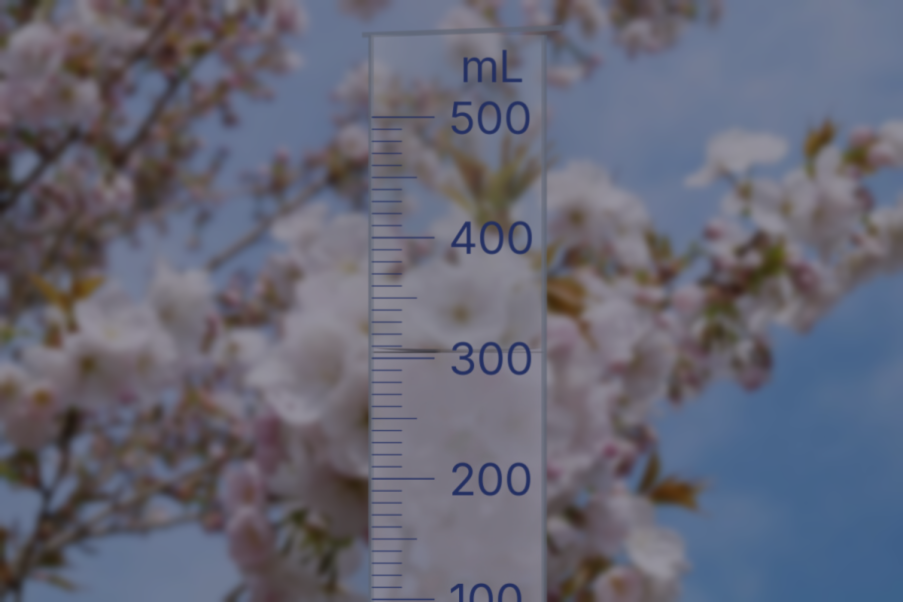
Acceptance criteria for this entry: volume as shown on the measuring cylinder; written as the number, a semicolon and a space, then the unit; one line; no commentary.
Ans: 305; mL
